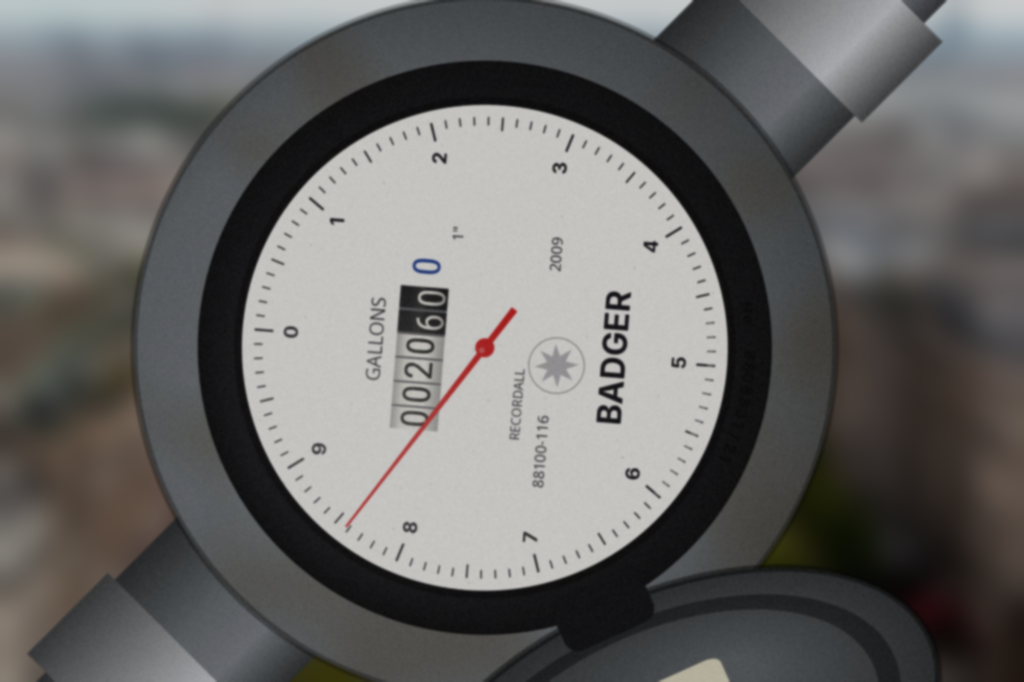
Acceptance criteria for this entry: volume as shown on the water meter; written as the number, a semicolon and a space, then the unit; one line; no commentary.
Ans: 20598.4; gal
